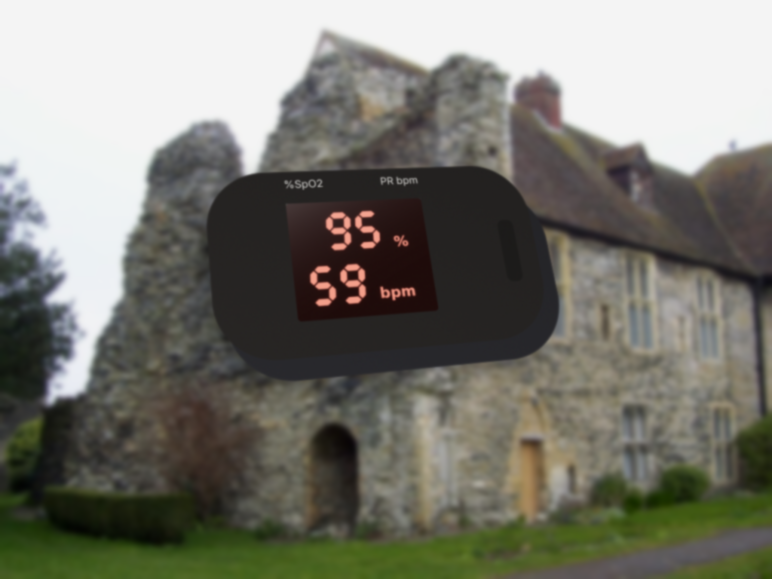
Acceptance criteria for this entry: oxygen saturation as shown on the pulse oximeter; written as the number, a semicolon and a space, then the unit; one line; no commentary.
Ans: 95; %
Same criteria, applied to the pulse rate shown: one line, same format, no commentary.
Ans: 59; bpm
